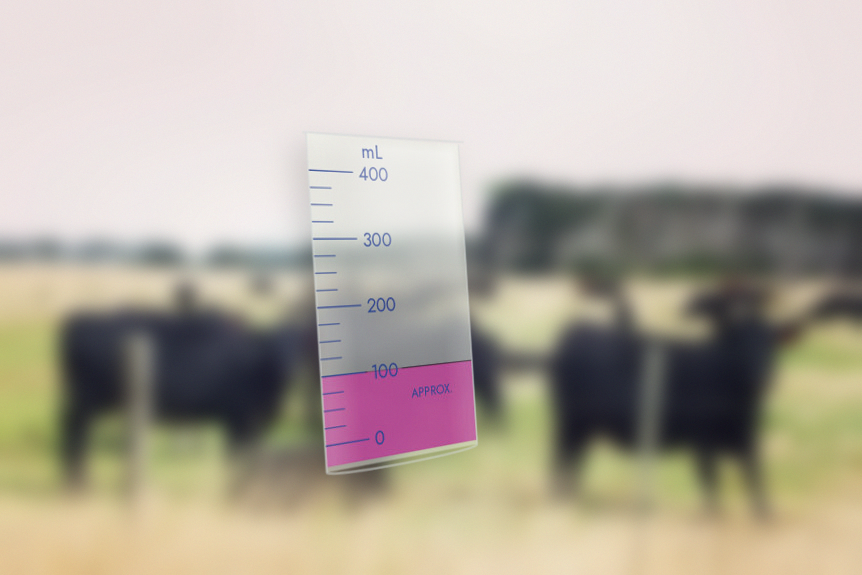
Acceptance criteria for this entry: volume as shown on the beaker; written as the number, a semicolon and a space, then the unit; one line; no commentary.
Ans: 100; mL
